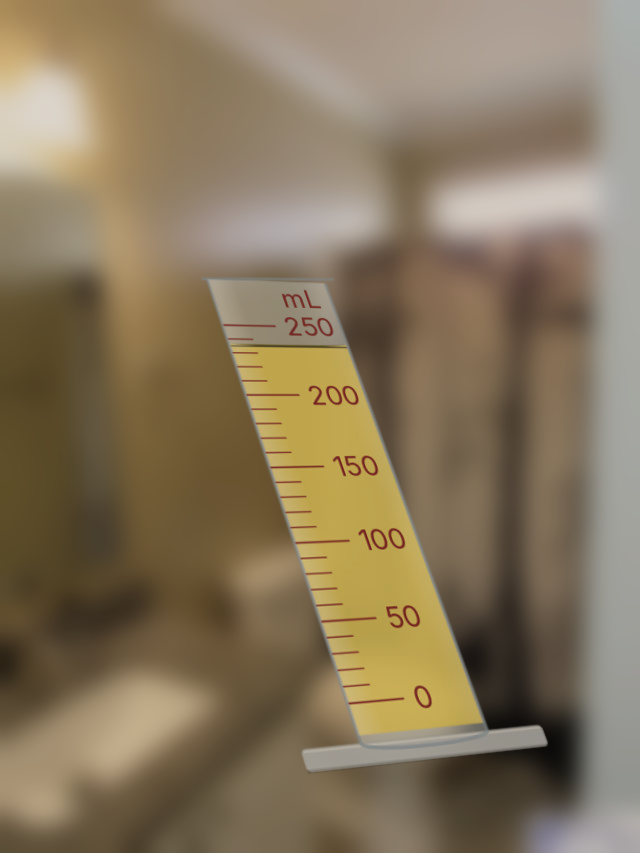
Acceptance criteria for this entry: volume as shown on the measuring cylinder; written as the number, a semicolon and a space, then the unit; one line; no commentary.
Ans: 235; mL
